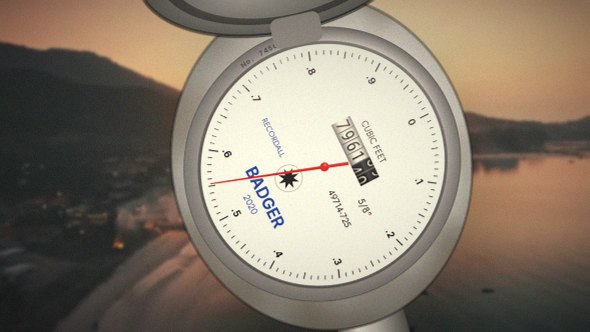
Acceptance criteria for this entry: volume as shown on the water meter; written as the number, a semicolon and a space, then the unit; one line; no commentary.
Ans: 796139.55; ft³
